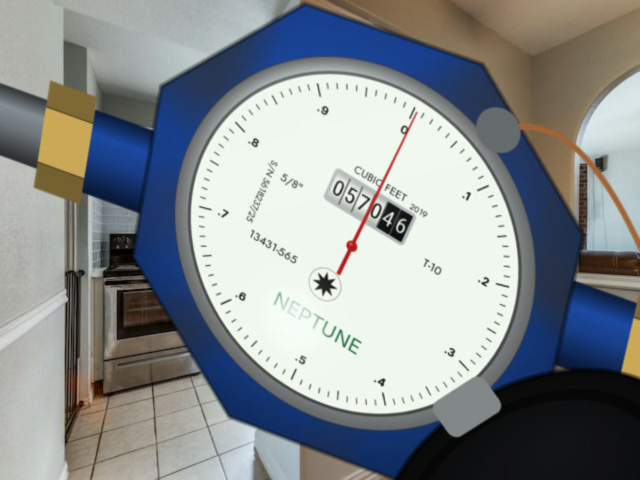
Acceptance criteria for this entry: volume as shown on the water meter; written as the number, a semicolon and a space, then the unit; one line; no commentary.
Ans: 57046.00; ft³
